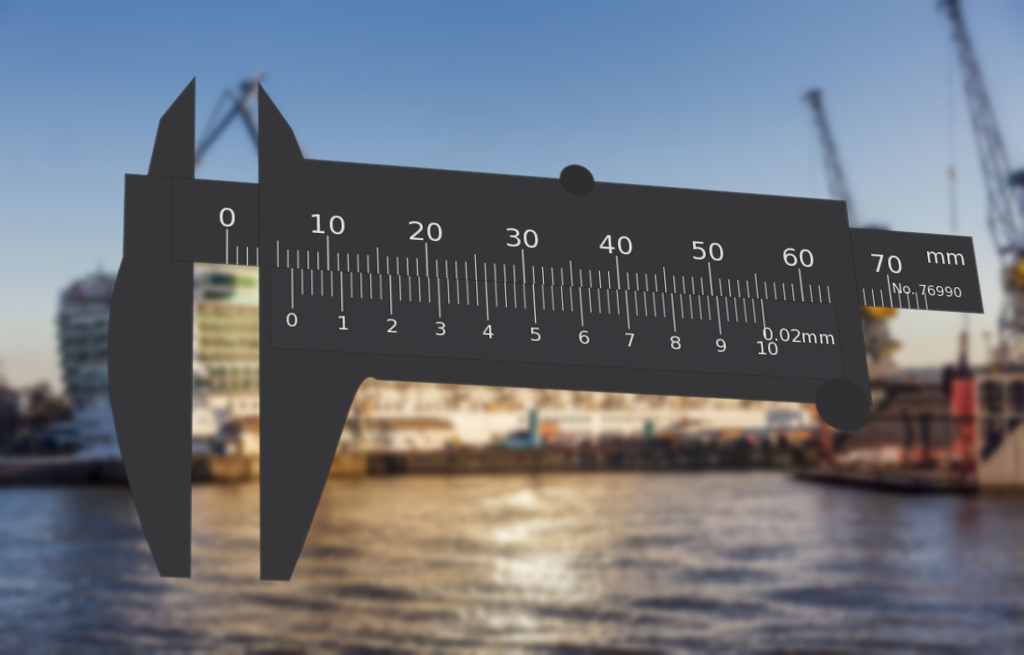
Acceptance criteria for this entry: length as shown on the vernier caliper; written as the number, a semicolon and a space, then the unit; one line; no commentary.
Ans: 6.4; mm
